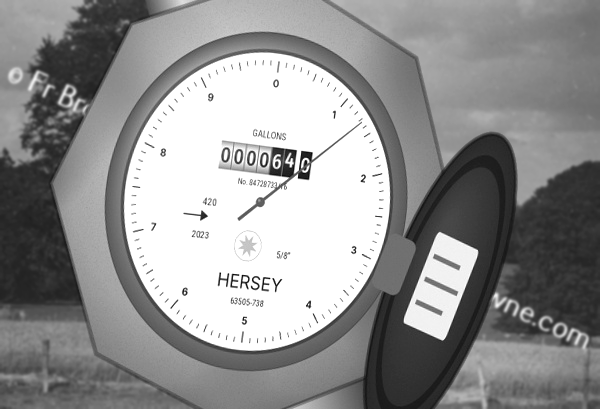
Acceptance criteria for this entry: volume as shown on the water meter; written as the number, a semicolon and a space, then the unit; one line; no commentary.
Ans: 641.3; gal
